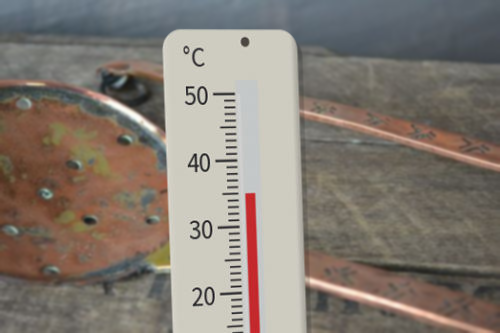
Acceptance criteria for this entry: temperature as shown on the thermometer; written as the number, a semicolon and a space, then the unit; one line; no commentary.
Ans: 35; °C
